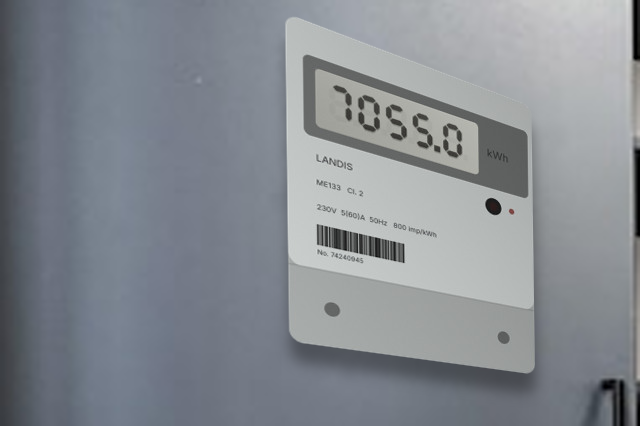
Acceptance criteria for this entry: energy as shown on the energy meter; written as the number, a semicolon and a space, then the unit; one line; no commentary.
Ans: 7055.0; kWh
